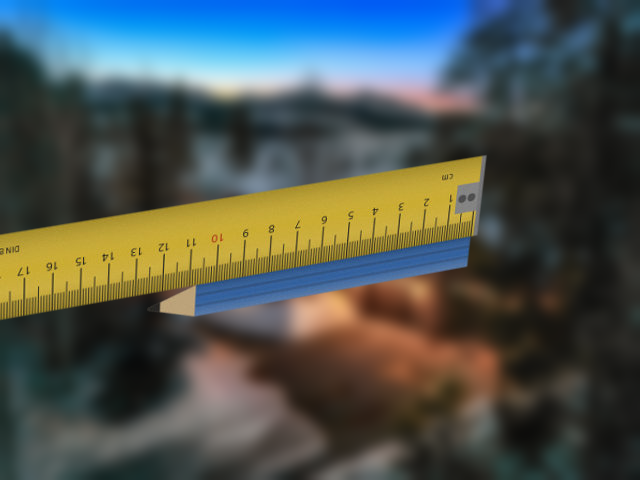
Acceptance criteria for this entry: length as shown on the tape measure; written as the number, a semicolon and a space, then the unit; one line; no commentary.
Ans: 12.5; cm
